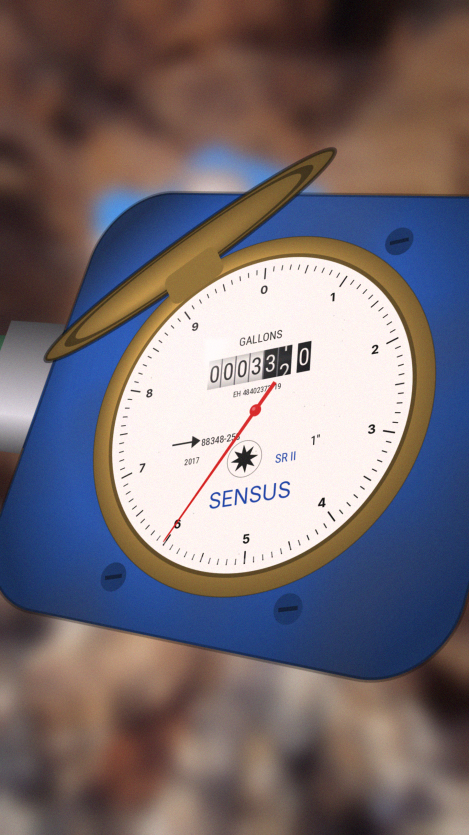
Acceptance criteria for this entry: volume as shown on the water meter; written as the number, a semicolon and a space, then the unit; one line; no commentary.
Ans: 3316.0; gal
